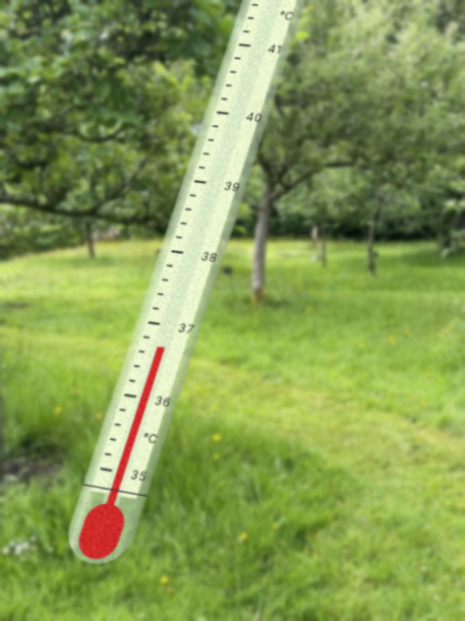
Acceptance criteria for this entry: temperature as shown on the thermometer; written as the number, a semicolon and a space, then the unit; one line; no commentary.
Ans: 36.7; °C
